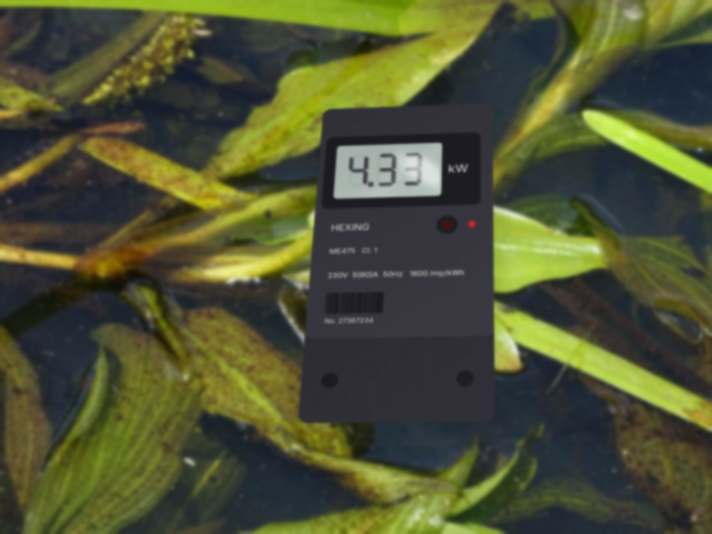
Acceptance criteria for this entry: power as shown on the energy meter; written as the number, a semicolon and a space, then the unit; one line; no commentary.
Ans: 4.33; kW
